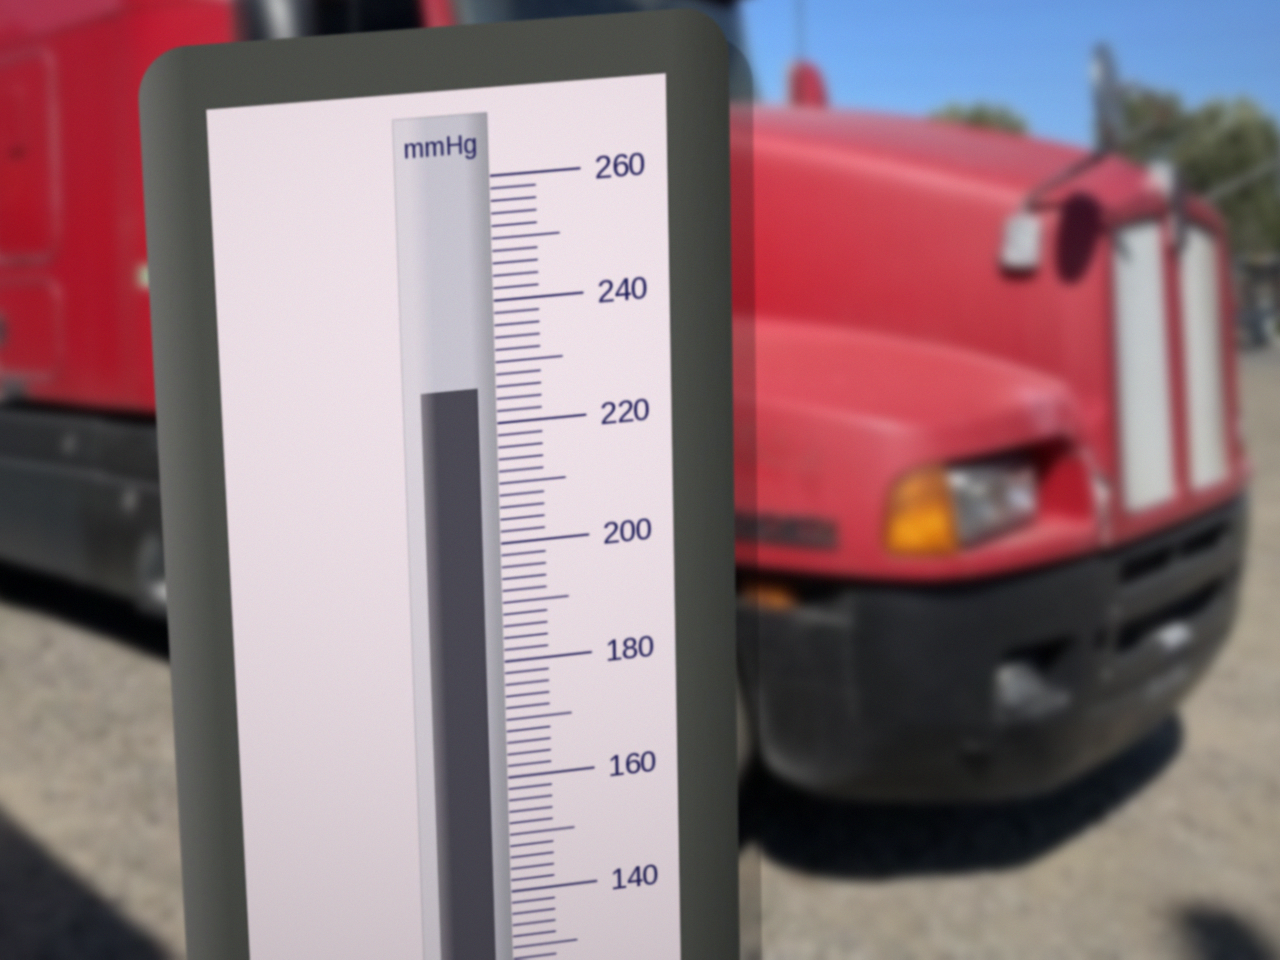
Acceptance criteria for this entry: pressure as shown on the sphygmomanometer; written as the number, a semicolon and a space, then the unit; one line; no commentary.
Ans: 226; mmHg
